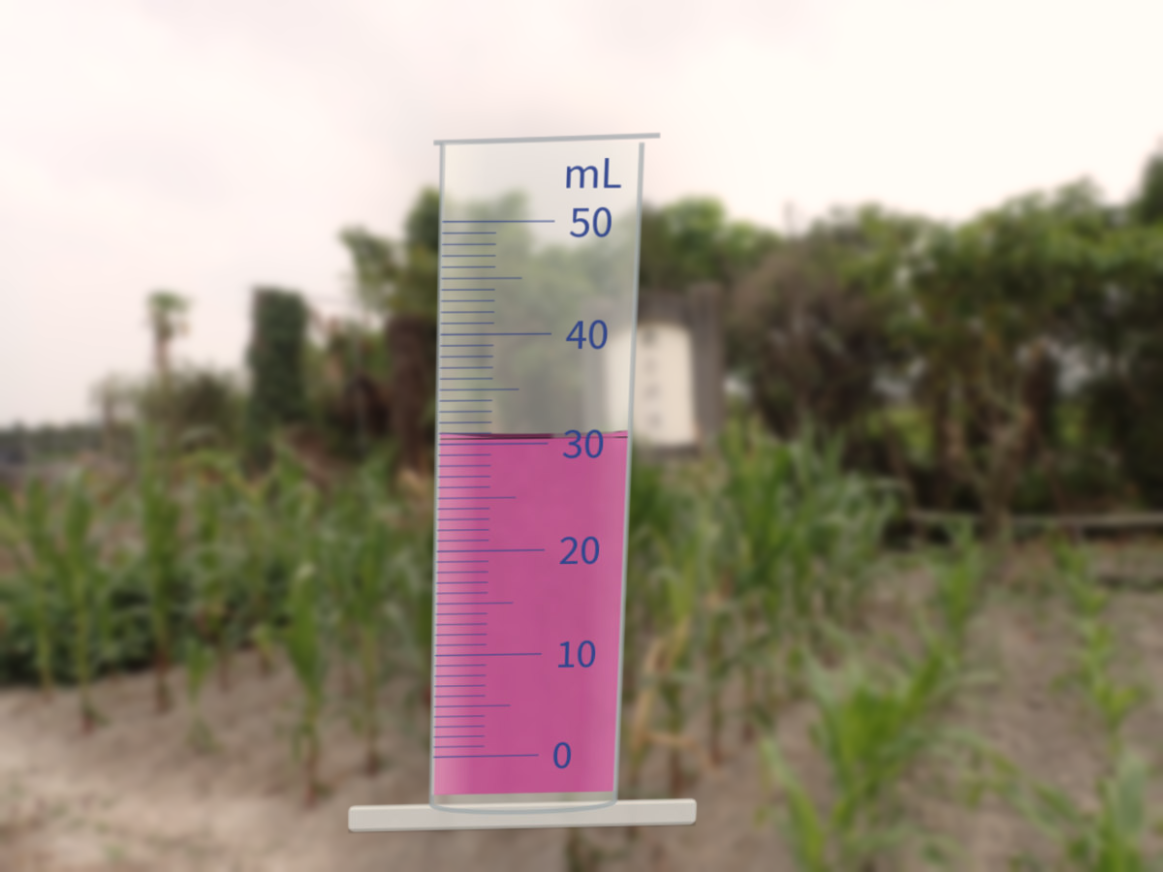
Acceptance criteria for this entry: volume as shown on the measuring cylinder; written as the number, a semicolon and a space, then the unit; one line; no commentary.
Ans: 30.5; mL
